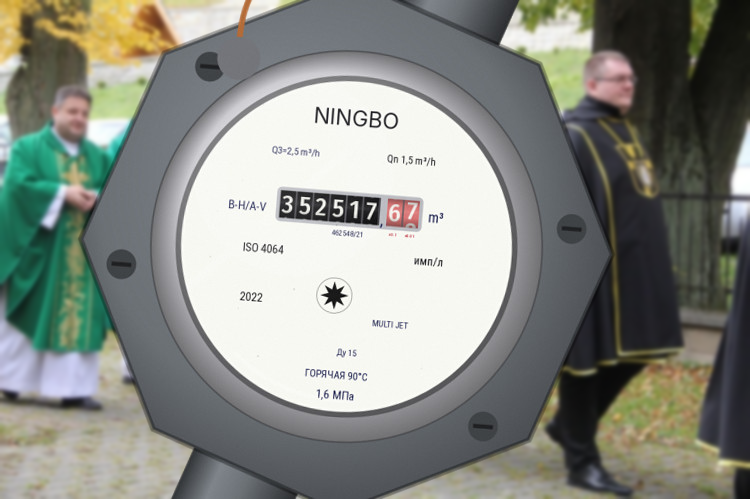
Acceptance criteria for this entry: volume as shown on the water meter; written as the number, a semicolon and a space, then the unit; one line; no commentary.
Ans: 352517.67; m³
